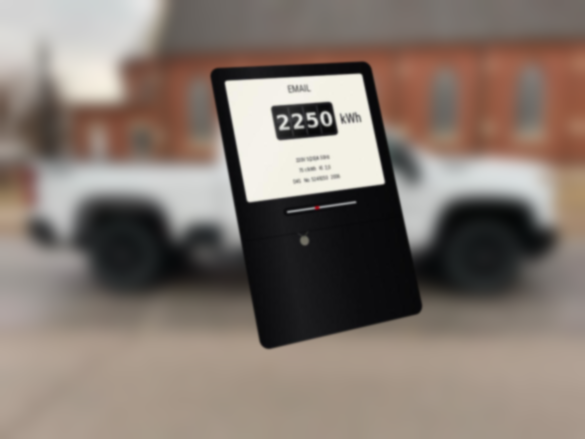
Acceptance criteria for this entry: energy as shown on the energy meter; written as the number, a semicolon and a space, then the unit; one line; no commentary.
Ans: 2250; kWh
